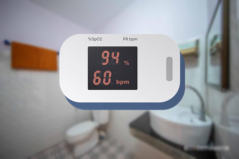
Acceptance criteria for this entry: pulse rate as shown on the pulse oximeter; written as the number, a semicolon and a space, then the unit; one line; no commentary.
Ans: 60; bpm
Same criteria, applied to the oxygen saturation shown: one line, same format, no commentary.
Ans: 94; %
